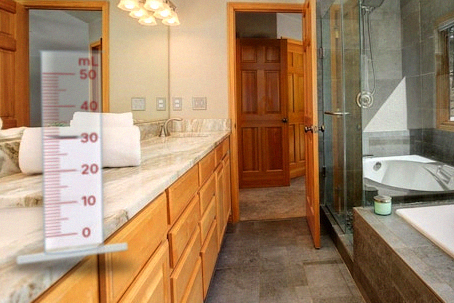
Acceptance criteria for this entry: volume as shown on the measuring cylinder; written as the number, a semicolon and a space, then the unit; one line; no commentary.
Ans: 30; mL
